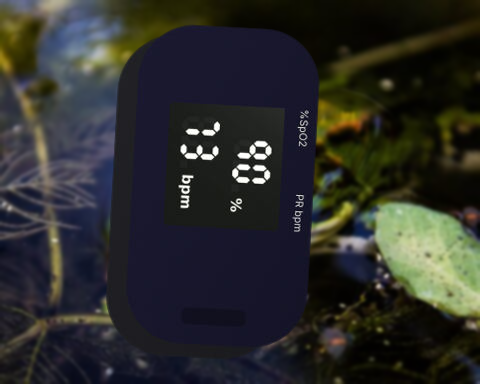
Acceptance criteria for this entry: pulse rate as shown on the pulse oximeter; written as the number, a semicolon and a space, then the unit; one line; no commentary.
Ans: 73; bpm
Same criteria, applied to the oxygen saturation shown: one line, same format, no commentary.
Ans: 90; %
